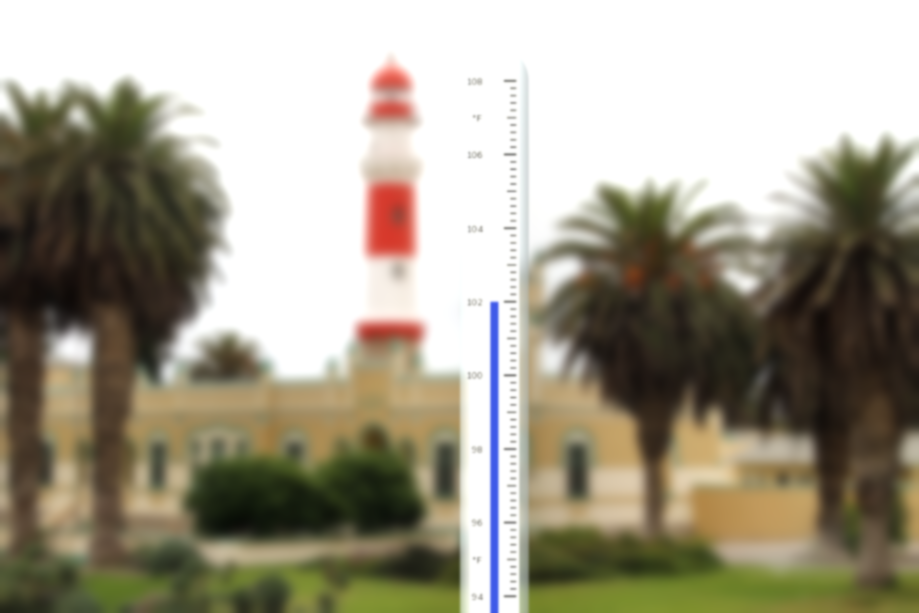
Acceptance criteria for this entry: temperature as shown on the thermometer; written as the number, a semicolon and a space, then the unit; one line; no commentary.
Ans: 102; °F
